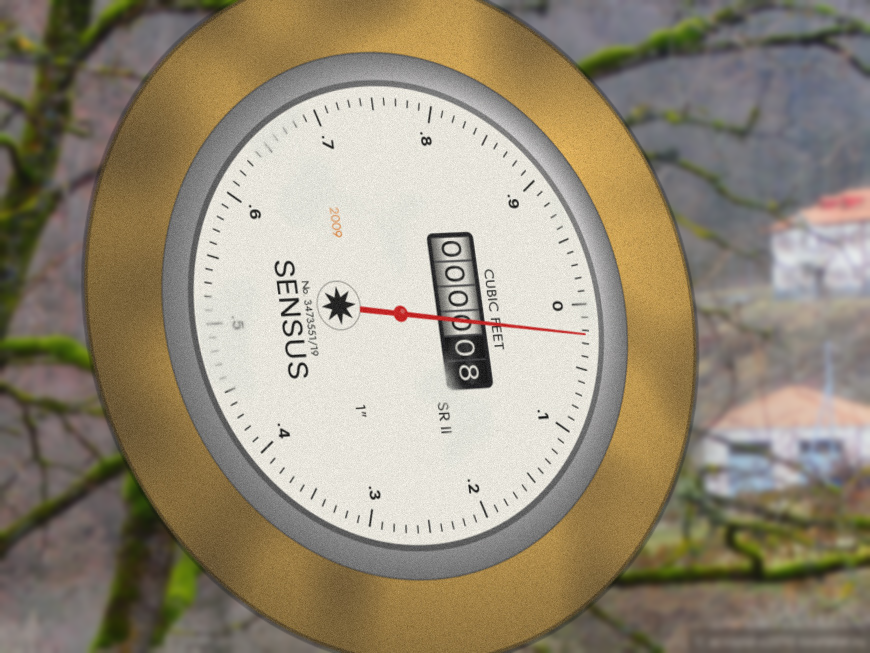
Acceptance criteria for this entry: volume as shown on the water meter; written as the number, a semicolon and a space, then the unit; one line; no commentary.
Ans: 8.02; ft³
